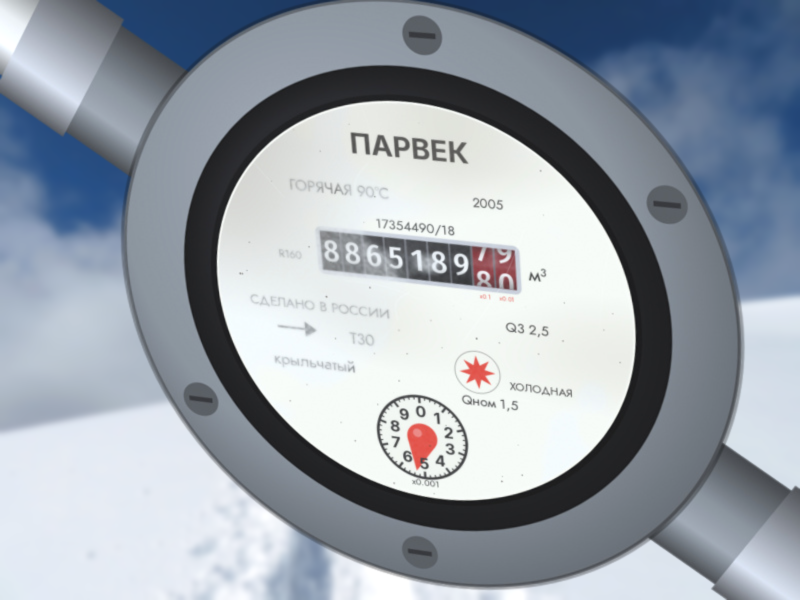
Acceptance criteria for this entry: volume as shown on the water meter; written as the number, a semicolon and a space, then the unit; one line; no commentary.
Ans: 8865189.795; m³
